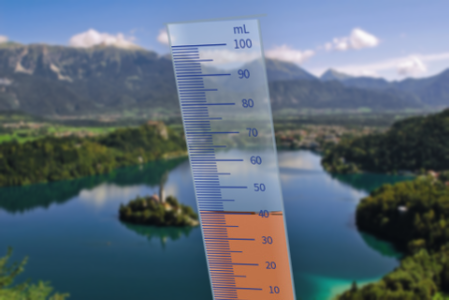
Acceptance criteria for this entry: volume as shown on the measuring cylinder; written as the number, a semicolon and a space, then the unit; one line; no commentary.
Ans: 40; mL
